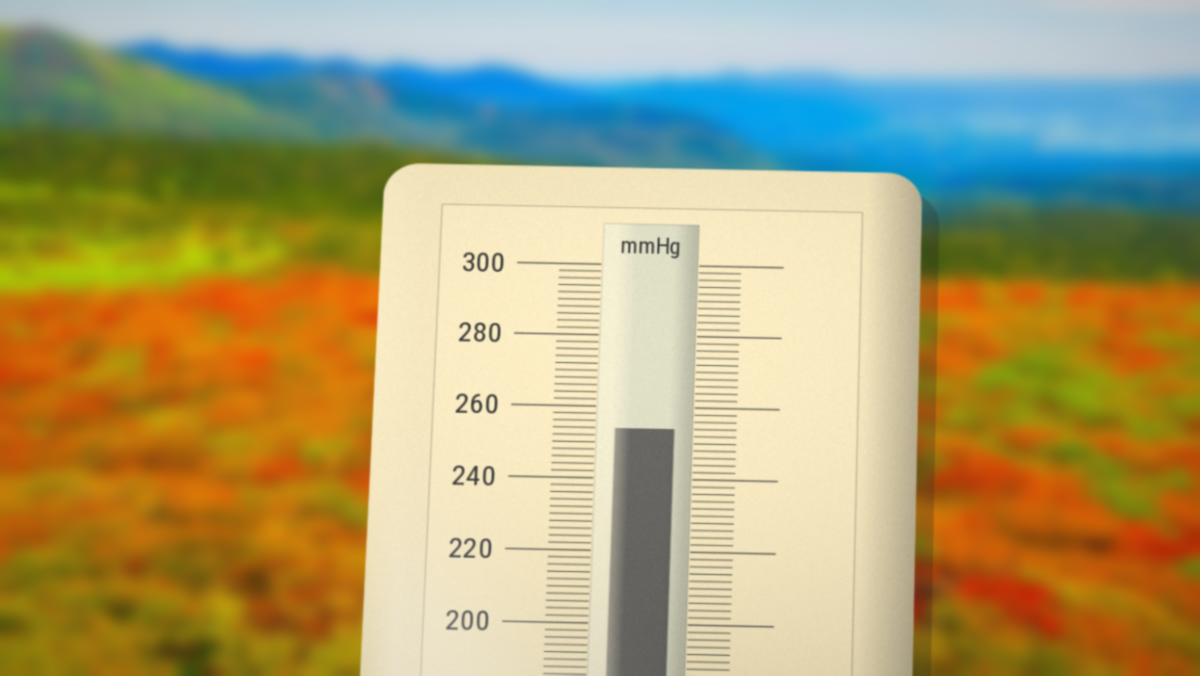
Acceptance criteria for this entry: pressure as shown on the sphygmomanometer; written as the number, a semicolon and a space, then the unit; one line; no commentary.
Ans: 254; mmHg
